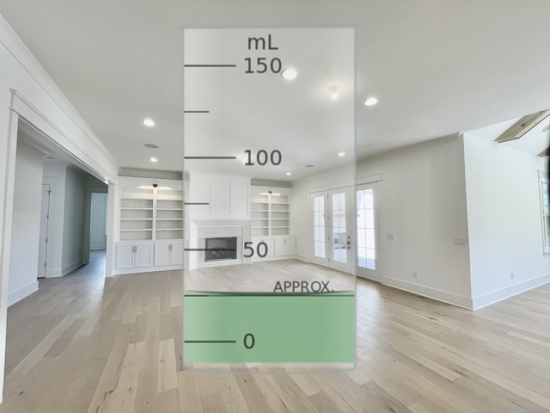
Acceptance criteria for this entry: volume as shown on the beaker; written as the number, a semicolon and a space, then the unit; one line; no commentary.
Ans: 25; mL
